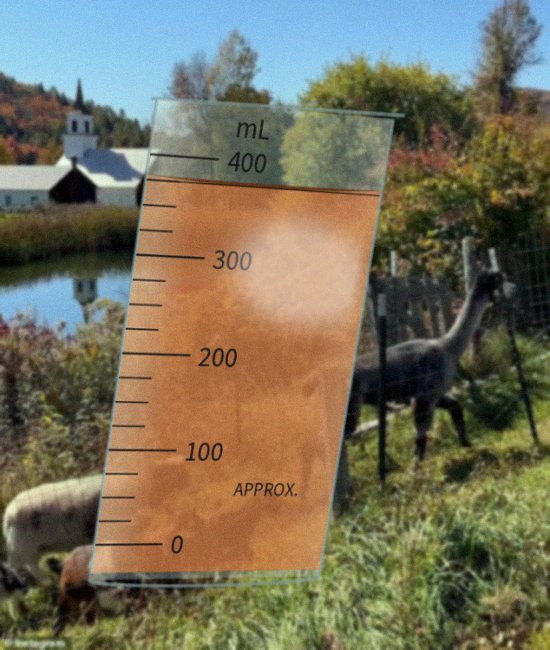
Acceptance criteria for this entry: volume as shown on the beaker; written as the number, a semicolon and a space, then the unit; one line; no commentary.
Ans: 375; mL
